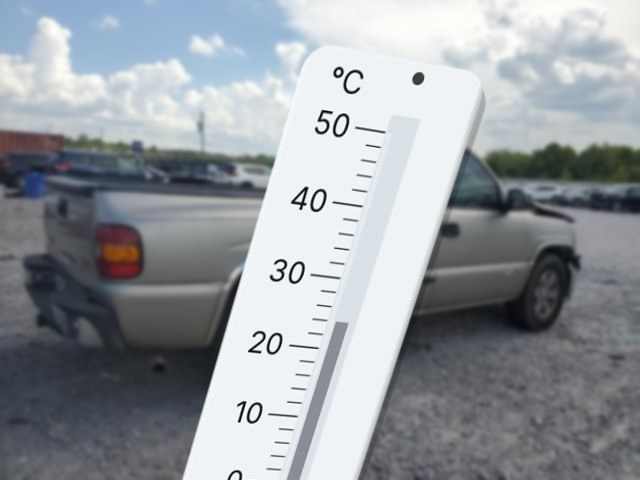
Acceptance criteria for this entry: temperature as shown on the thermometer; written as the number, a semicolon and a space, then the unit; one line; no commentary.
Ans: 24; °C
